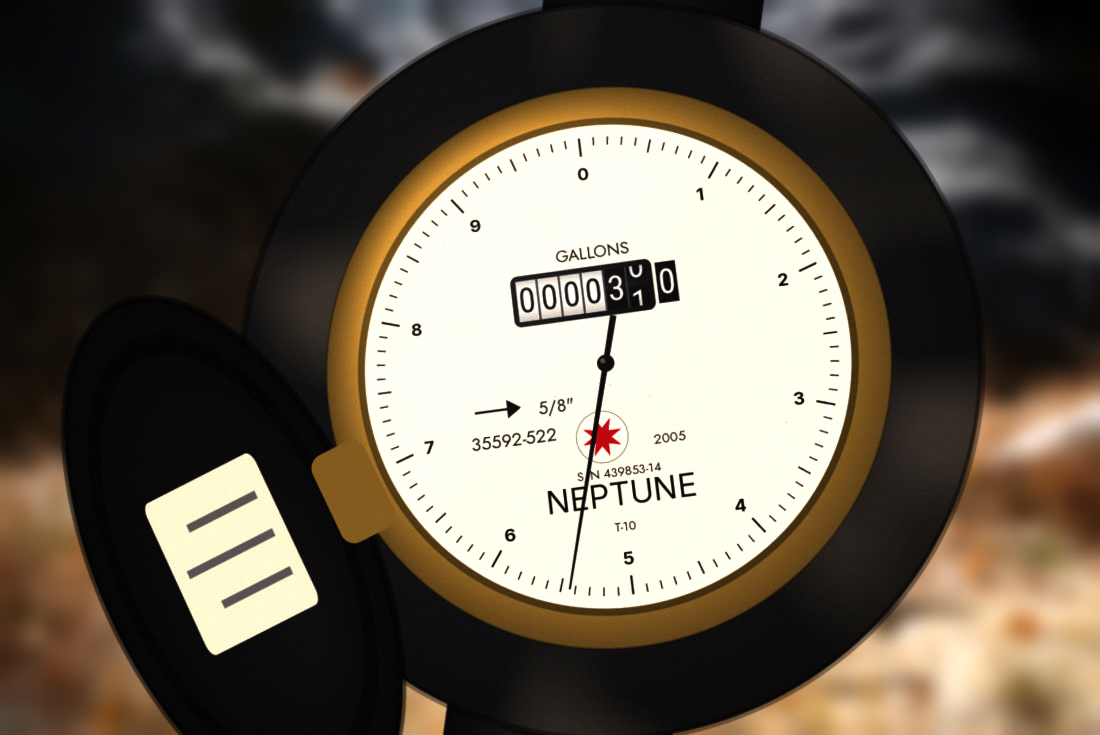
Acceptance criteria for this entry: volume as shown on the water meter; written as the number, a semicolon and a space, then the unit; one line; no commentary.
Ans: 305.4; gal
